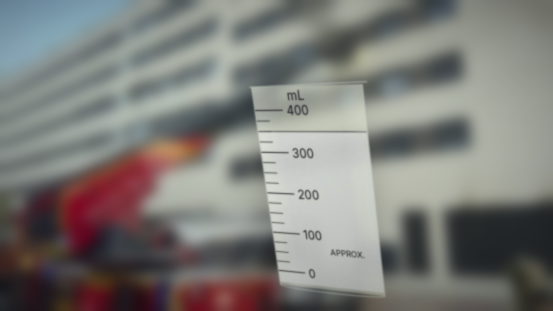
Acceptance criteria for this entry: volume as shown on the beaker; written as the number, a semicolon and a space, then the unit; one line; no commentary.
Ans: 350; mL
